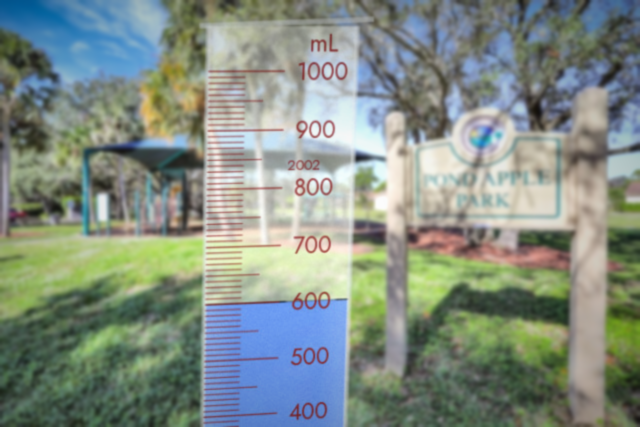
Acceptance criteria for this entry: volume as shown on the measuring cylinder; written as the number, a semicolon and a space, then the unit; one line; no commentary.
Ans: 600; mL
